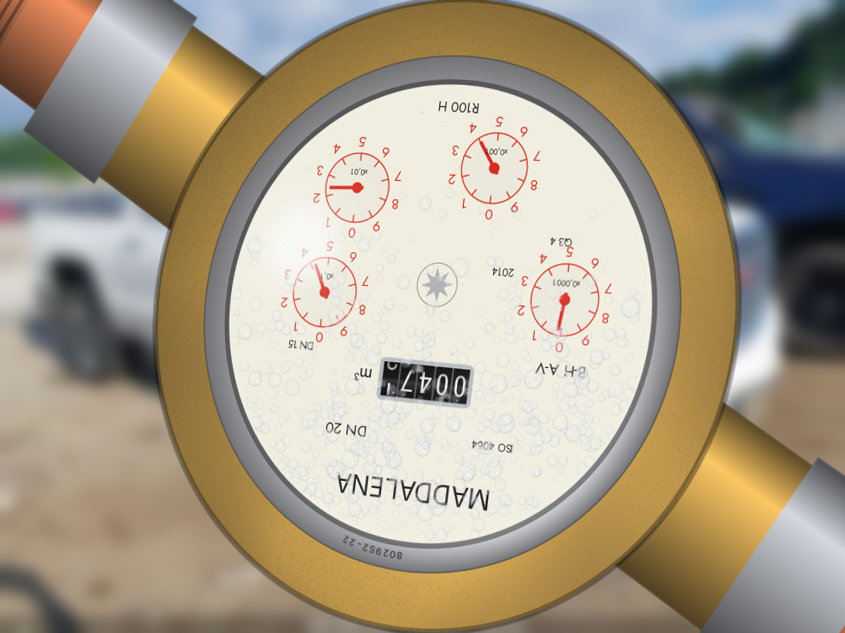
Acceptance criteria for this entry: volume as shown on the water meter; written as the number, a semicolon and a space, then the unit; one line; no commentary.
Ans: 471.4240; m³
